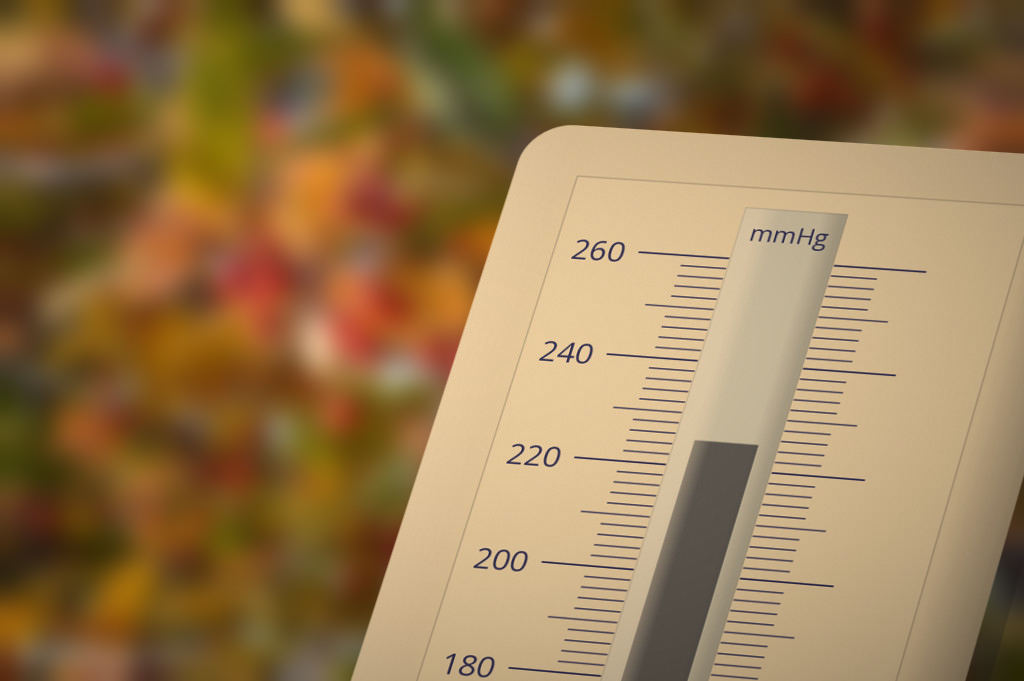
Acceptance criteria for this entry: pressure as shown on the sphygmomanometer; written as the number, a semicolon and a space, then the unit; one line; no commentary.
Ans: 225; mmHg
